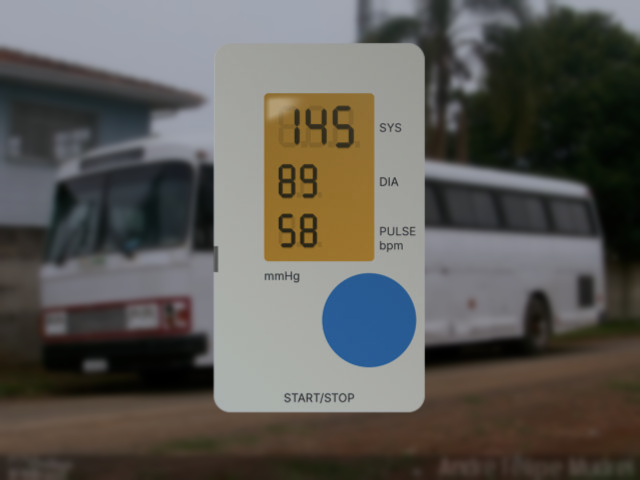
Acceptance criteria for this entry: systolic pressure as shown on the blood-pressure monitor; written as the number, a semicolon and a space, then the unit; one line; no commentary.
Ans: 145; mmHg
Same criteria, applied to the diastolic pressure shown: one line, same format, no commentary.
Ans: 89; mmHg
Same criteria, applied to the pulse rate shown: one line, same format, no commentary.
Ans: 58; bpm
